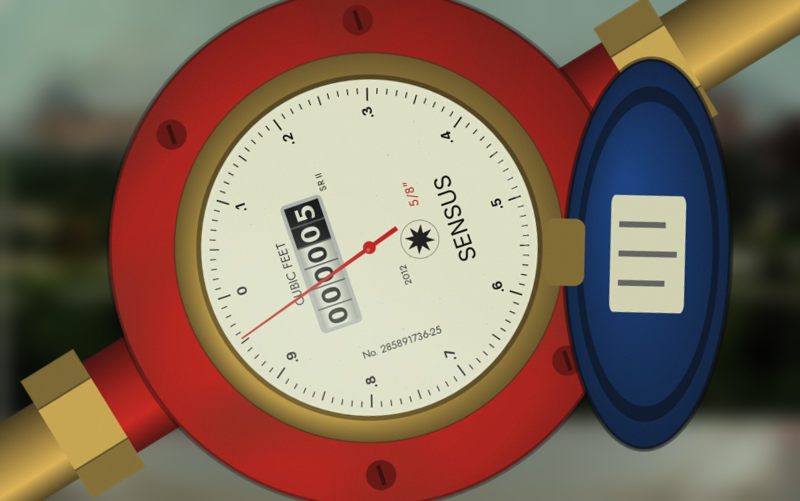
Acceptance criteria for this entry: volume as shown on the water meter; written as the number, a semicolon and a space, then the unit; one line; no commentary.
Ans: 4.95; ft³
